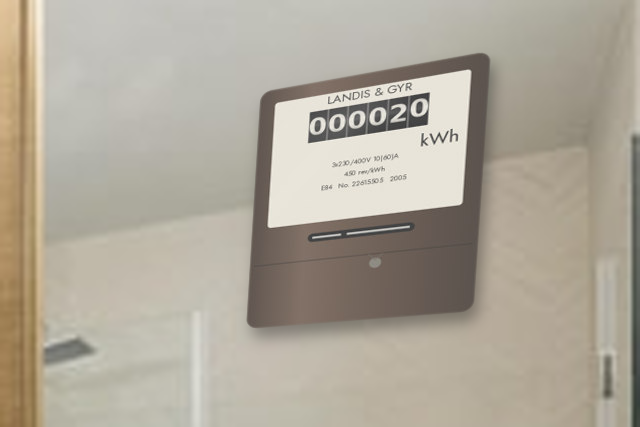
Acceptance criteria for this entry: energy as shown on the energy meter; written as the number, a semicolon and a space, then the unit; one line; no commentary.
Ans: 20; kWh
